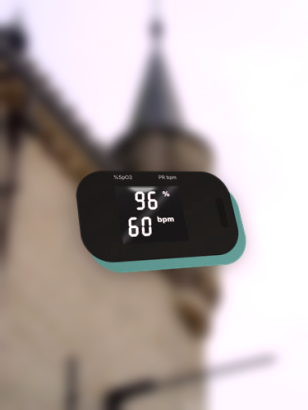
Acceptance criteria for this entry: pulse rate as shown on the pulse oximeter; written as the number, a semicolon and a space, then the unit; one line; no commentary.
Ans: 60; bpm
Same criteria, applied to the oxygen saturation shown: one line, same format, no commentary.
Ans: 96; %
